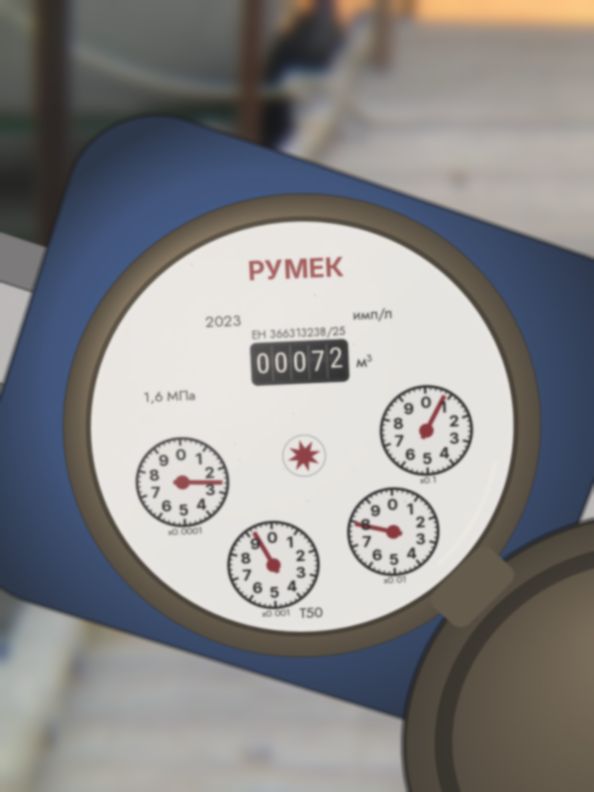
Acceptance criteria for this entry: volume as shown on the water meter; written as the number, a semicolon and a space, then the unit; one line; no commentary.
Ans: 72.0792; m³
